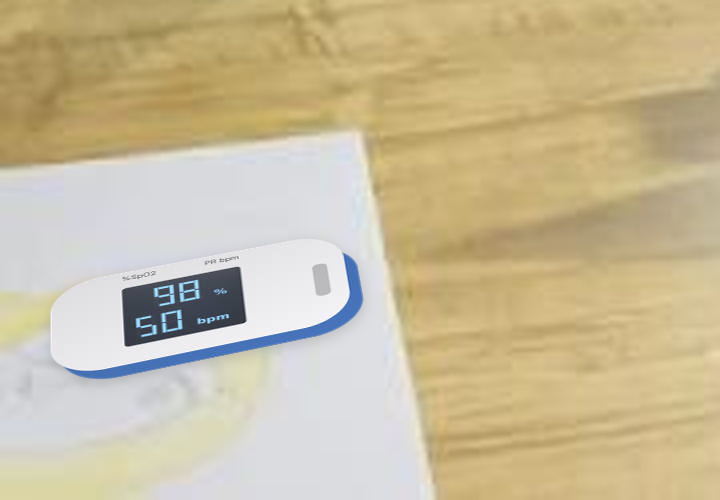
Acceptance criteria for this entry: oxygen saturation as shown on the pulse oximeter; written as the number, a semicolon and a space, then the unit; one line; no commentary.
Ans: 98; %
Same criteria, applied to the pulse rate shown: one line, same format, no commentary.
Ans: 50; bpm
